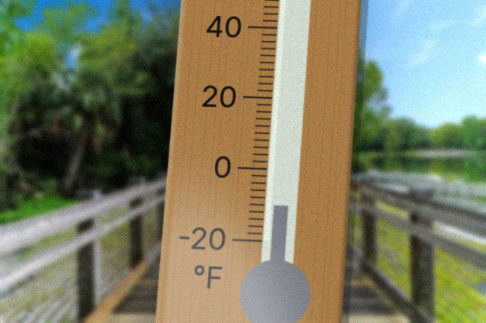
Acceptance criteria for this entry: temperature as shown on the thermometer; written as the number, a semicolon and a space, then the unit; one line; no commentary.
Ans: -10; °F
